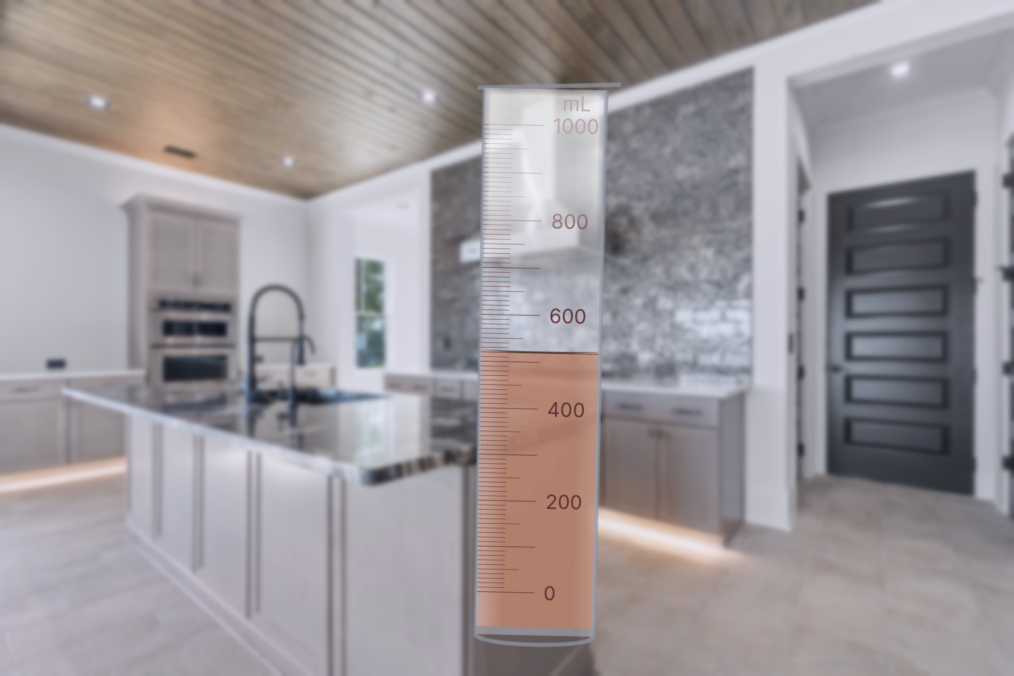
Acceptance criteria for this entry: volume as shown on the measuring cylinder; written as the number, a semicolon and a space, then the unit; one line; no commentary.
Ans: 520; mL
